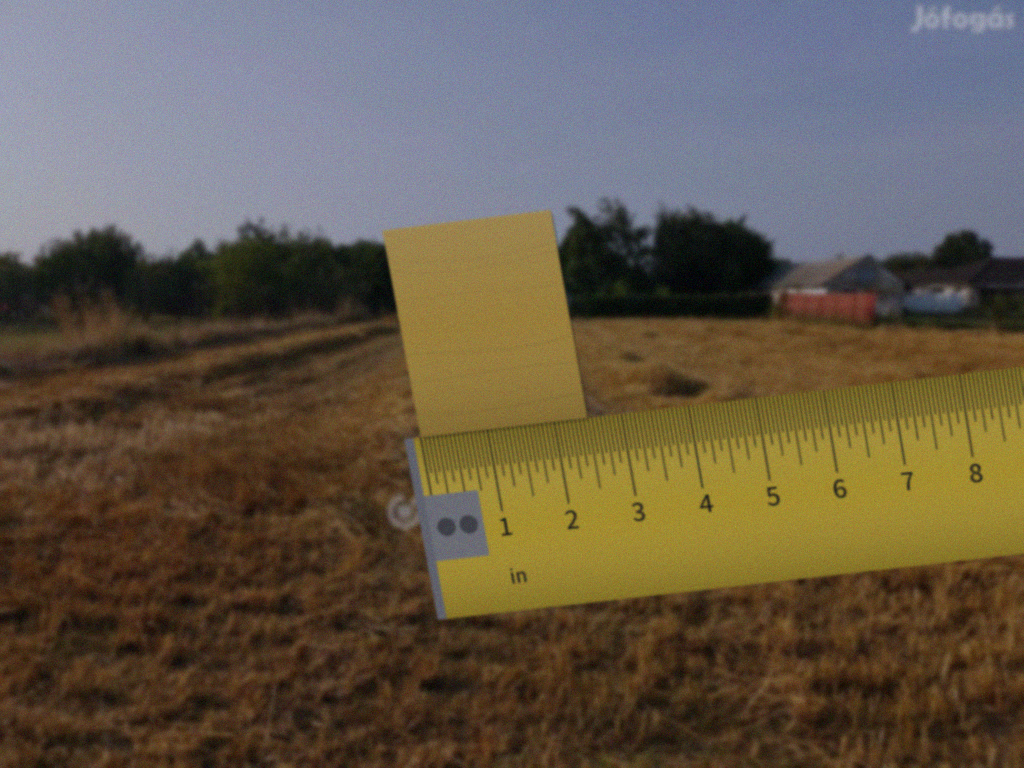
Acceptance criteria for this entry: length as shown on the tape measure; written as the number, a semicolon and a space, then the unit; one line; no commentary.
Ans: 2.5; in
